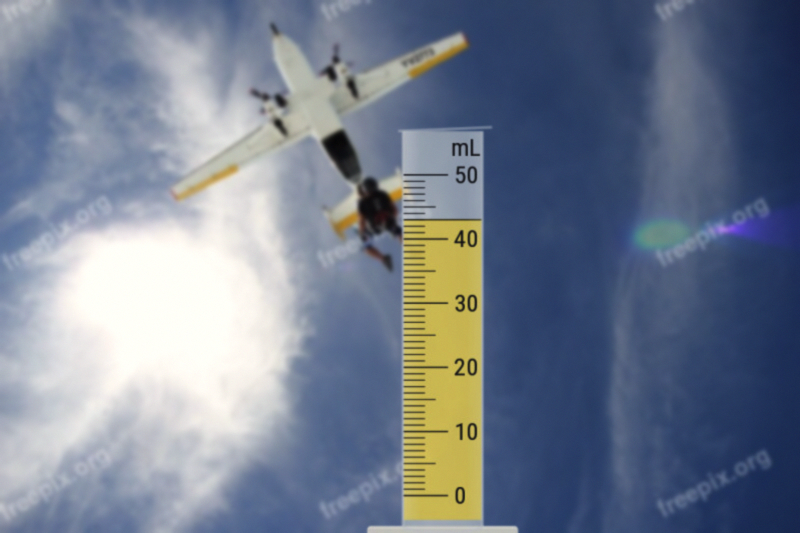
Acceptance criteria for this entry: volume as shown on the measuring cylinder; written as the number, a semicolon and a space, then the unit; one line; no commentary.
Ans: 43; mL
